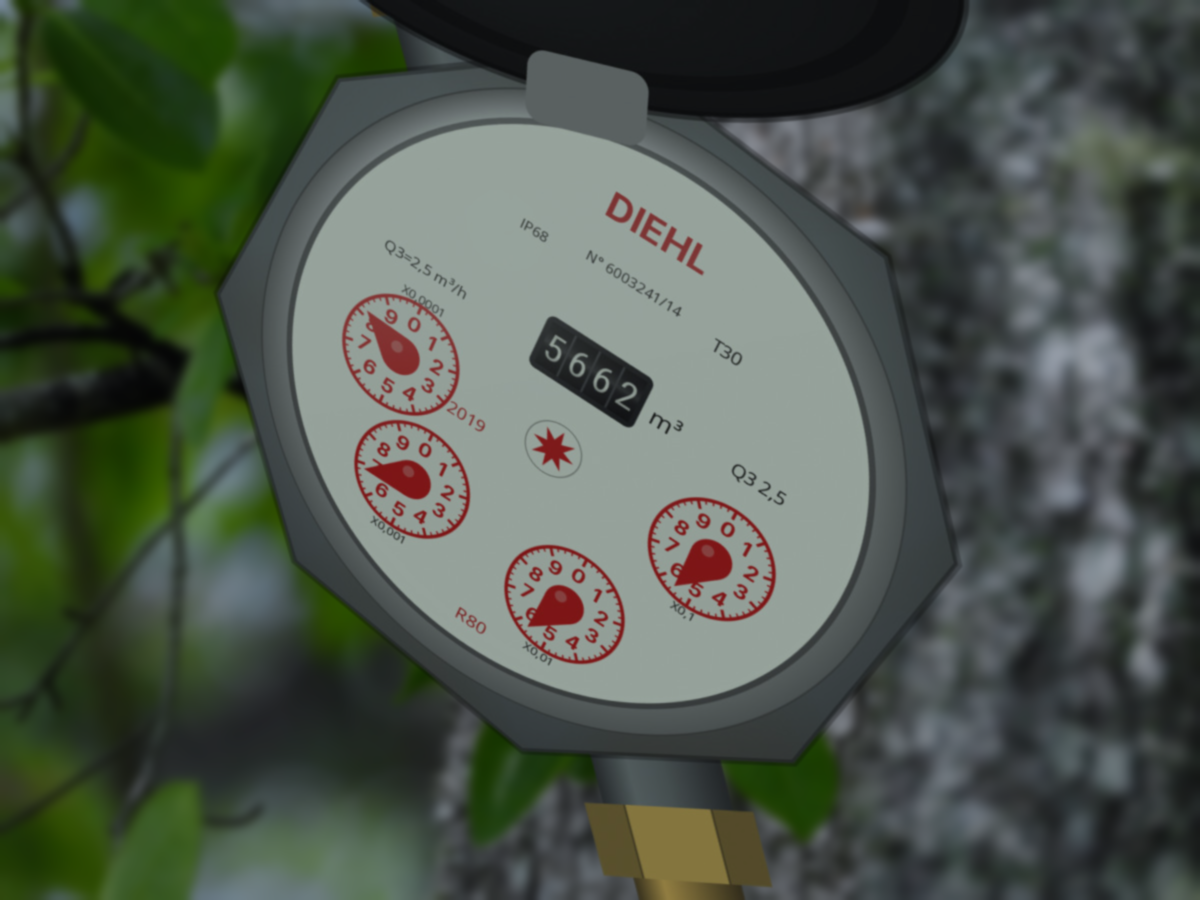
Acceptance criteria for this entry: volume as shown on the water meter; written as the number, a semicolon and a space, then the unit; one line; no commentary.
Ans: 5662.5568; m³
